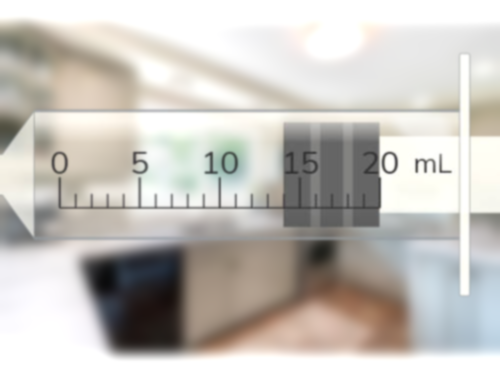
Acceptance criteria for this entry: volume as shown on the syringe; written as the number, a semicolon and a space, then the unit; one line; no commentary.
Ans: 14; mL
